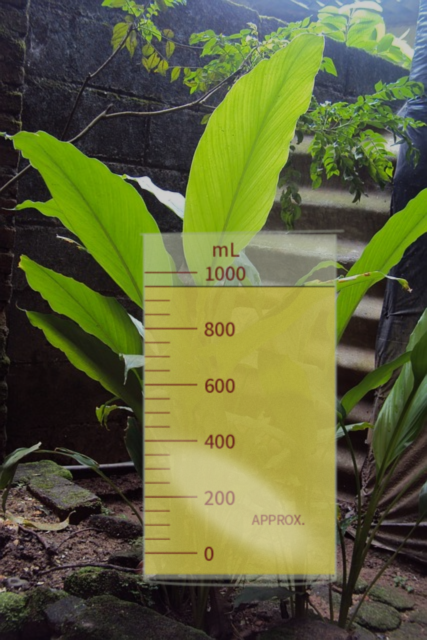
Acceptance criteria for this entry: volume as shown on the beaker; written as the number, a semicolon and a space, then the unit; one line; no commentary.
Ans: 950; mL
